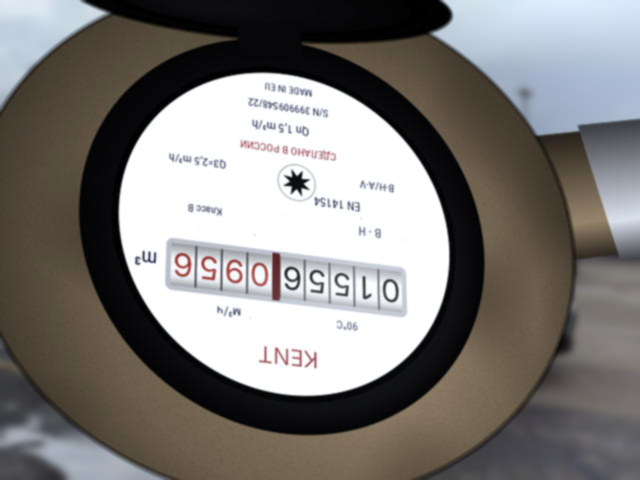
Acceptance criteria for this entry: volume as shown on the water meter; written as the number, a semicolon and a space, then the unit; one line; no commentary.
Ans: 1556.0956; m³
